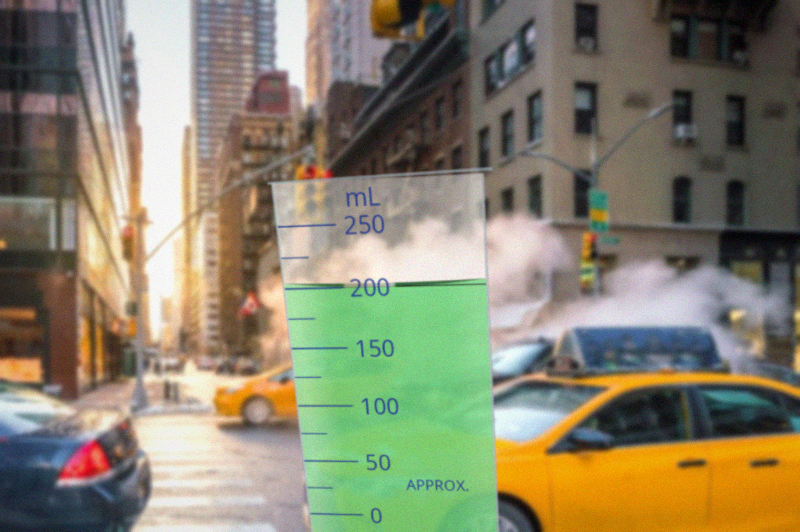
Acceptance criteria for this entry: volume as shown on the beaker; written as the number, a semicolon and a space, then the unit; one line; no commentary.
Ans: 200; mL
